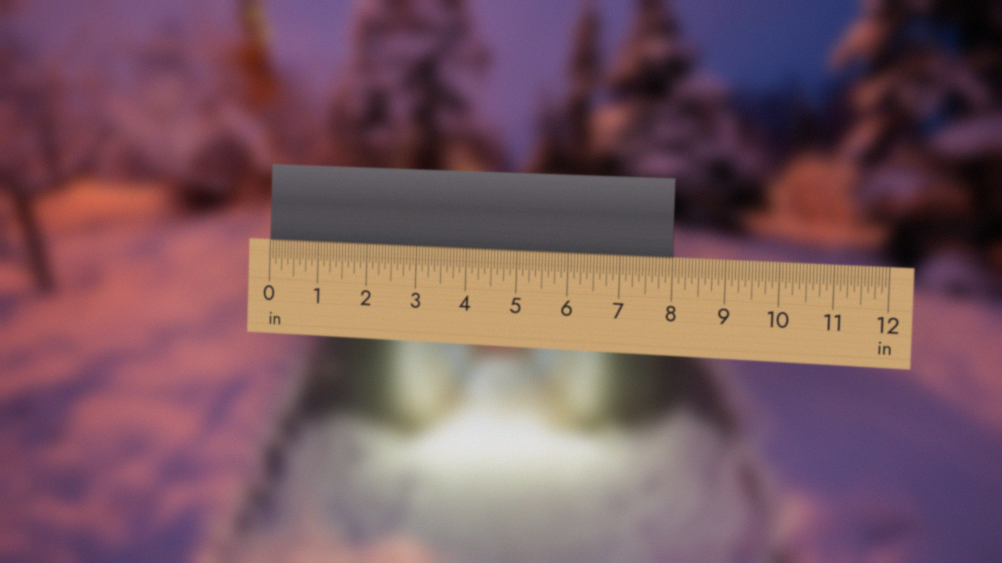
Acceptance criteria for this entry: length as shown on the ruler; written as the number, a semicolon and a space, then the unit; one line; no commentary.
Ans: 8; in
